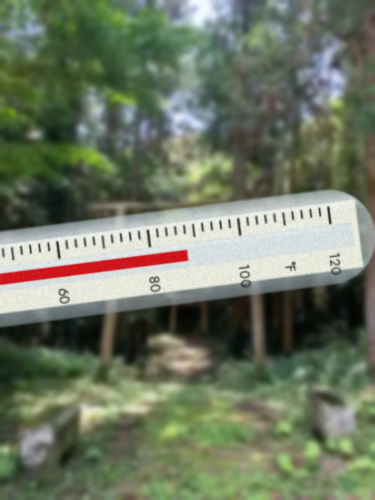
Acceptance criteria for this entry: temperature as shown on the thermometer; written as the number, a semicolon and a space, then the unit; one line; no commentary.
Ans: 88; °F
